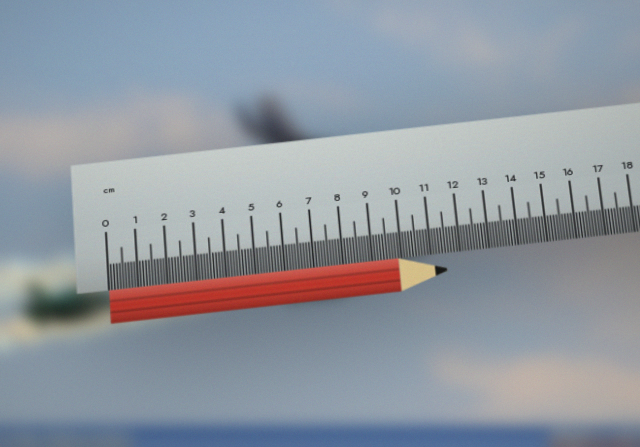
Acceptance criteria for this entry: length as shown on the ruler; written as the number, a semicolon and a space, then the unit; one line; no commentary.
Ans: 11.5; cm
